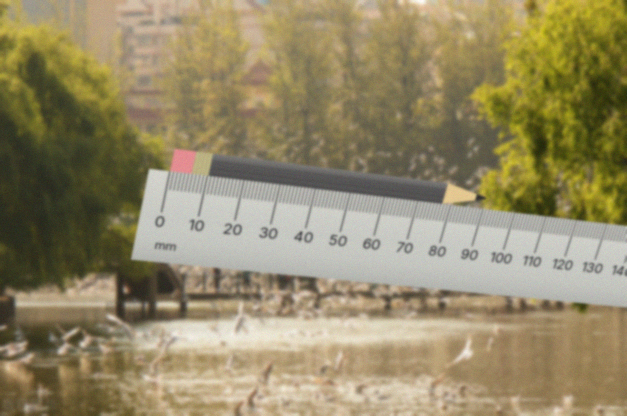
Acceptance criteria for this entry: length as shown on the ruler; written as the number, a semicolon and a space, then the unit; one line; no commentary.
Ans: 90; mm
